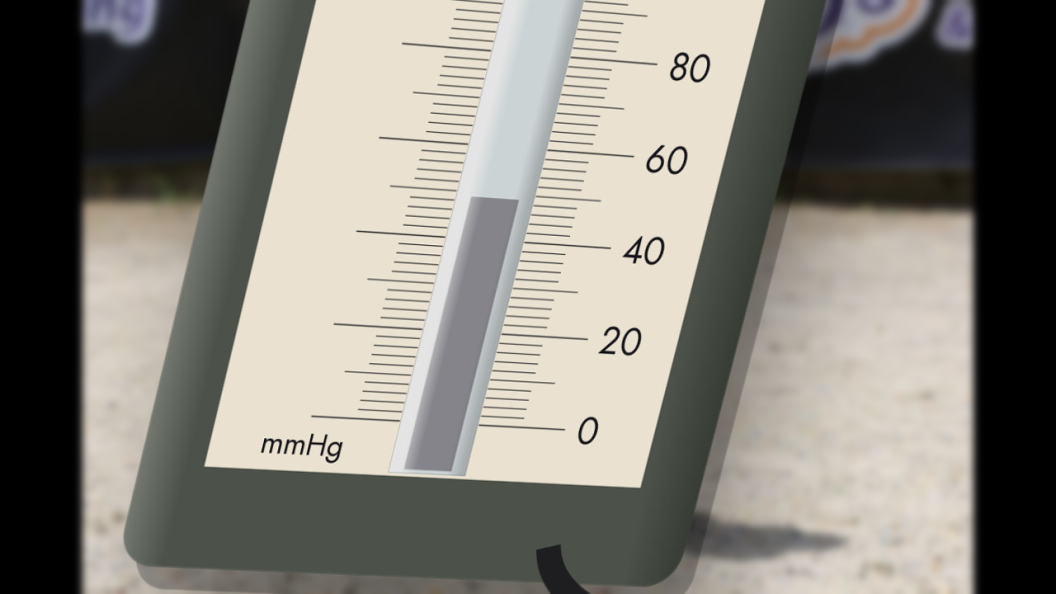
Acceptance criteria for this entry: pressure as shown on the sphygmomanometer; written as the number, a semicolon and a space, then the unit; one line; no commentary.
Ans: 49; mmHg
